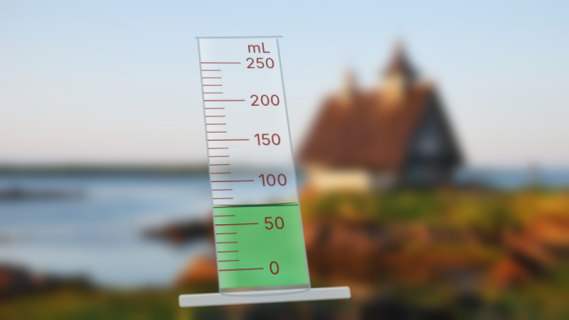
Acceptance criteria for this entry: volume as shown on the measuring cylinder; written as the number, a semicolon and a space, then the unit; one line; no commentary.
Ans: 70; mL
